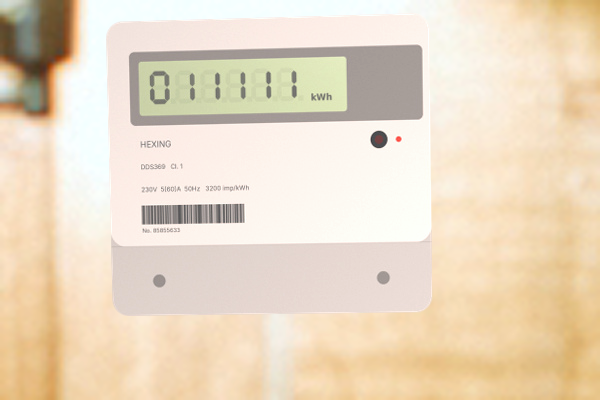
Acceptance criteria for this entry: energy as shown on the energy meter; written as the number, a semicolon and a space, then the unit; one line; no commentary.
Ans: 11111; kWh
